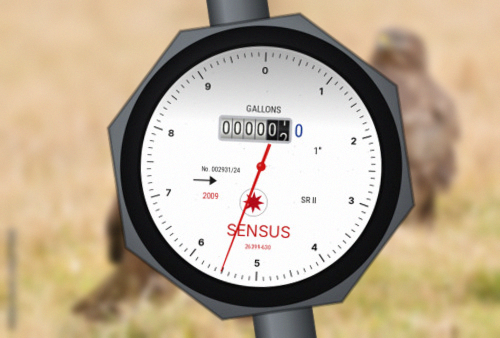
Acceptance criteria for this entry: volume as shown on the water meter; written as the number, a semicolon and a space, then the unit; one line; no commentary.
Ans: 15.5; gal
